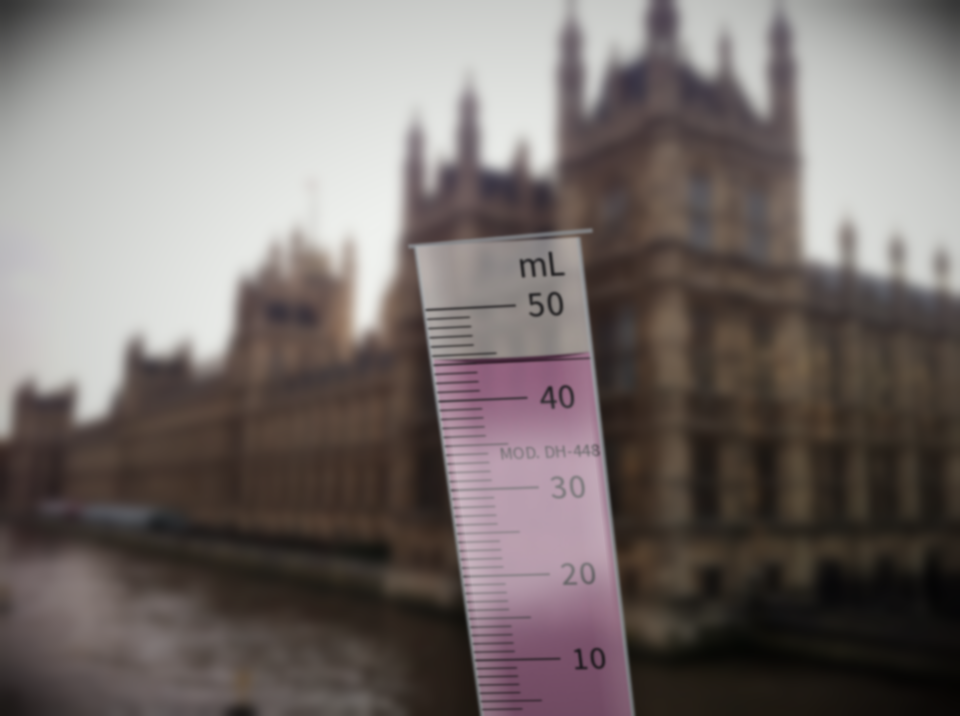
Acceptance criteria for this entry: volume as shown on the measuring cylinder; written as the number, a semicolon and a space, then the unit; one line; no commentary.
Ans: 44; mL
